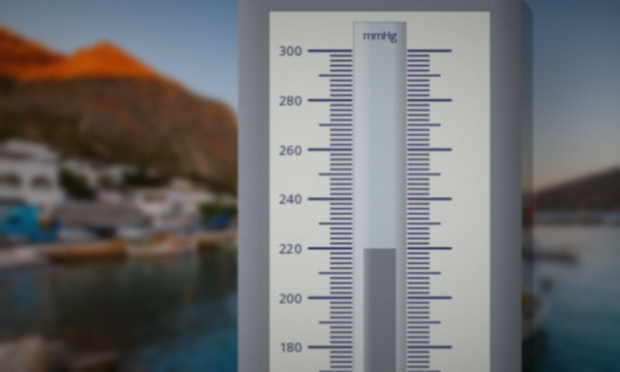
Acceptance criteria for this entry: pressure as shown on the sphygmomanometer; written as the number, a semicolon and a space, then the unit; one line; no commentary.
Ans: 220; mmHg
